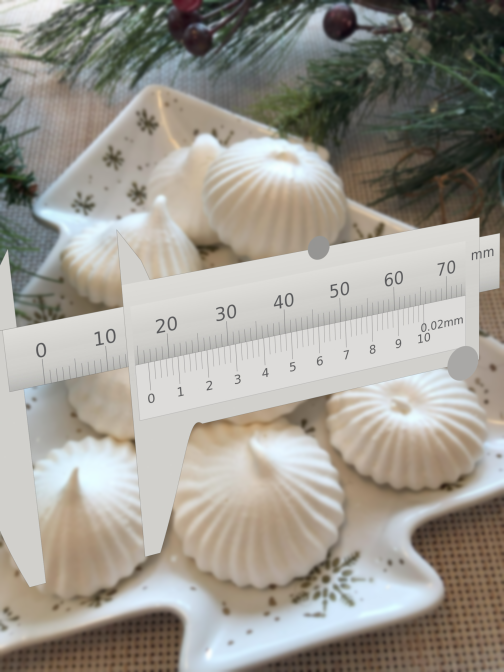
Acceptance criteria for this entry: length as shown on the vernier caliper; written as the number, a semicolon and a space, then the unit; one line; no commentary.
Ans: 16.6; mm
